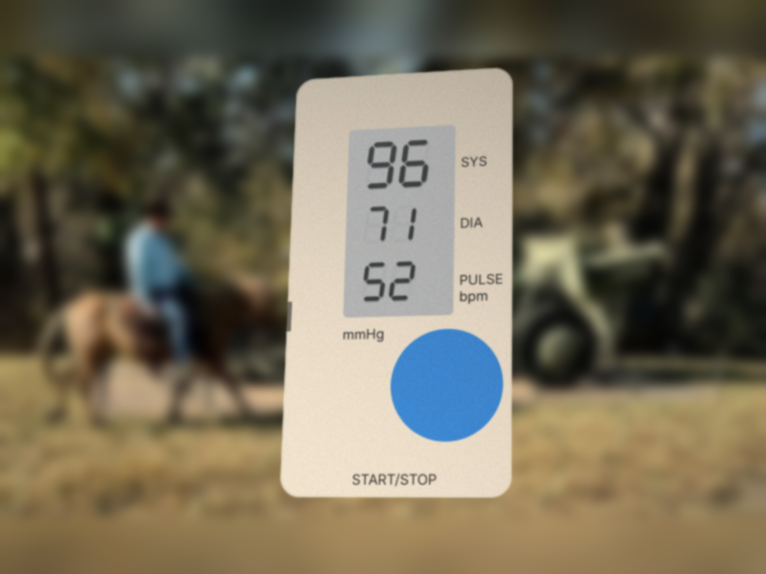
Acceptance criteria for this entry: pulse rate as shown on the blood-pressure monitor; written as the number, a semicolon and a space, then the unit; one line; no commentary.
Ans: 52; bpm
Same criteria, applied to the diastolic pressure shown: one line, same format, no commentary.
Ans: 71; mmHg
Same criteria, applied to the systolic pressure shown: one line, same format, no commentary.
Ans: 96; mmHg
